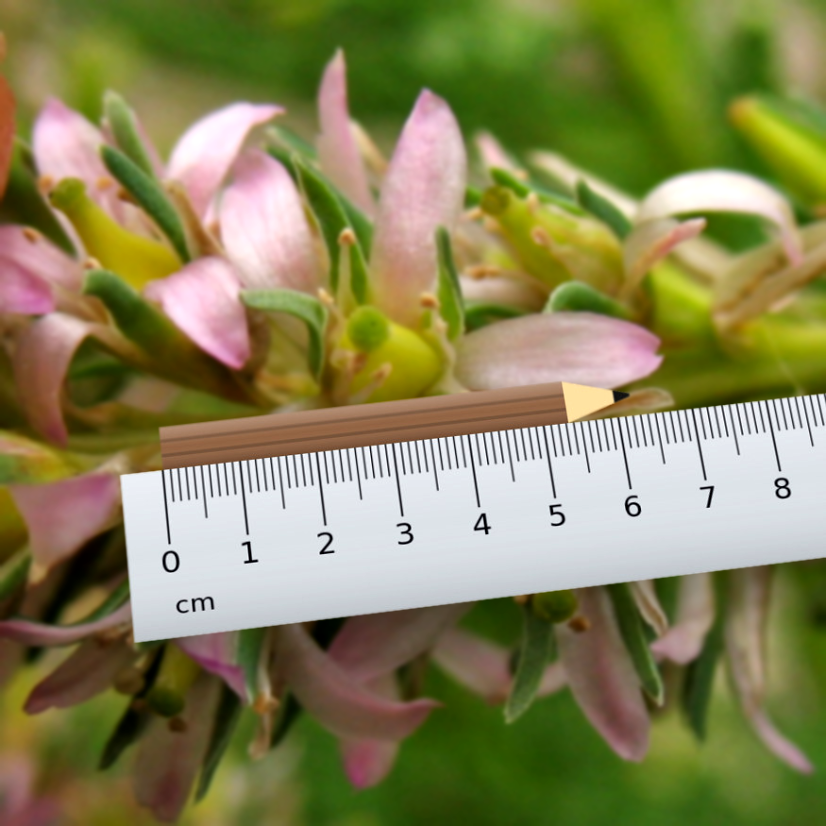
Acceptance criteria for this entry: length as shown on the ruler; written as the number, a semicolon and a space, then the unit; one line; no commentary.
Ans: 6.2; cm
